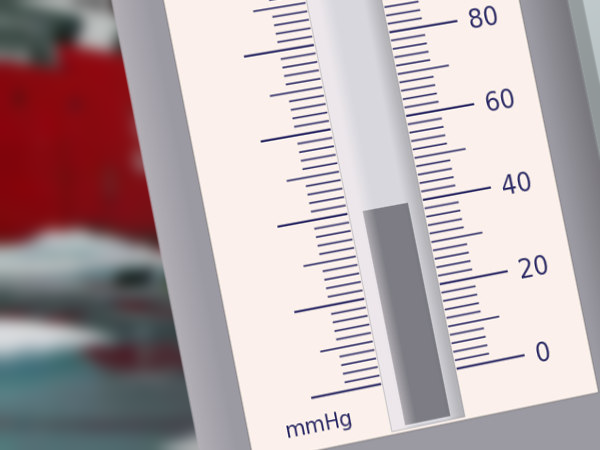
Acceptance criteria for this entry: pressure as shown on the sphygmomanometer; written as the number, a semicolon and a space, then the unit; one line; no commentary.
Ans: 40; mmHg
